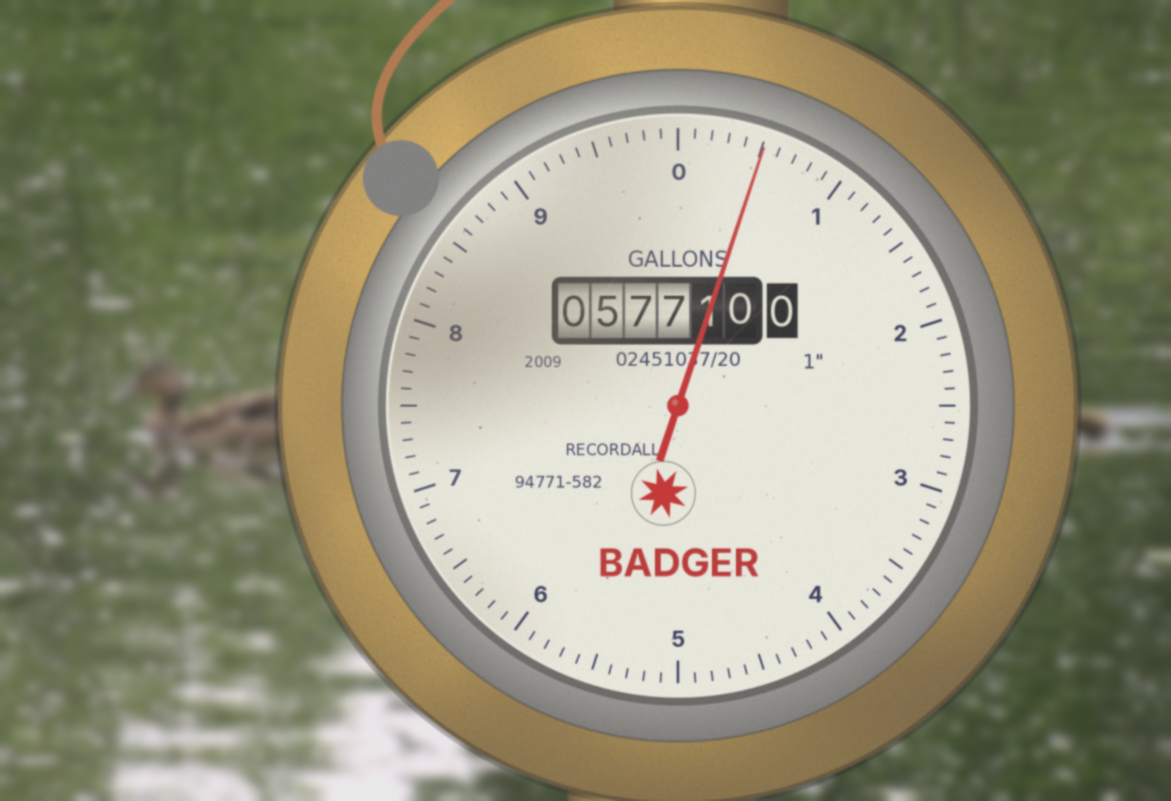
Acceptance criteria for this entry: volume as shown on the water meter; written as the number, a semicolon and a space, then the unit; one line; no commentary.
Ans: 577100.5; gal
